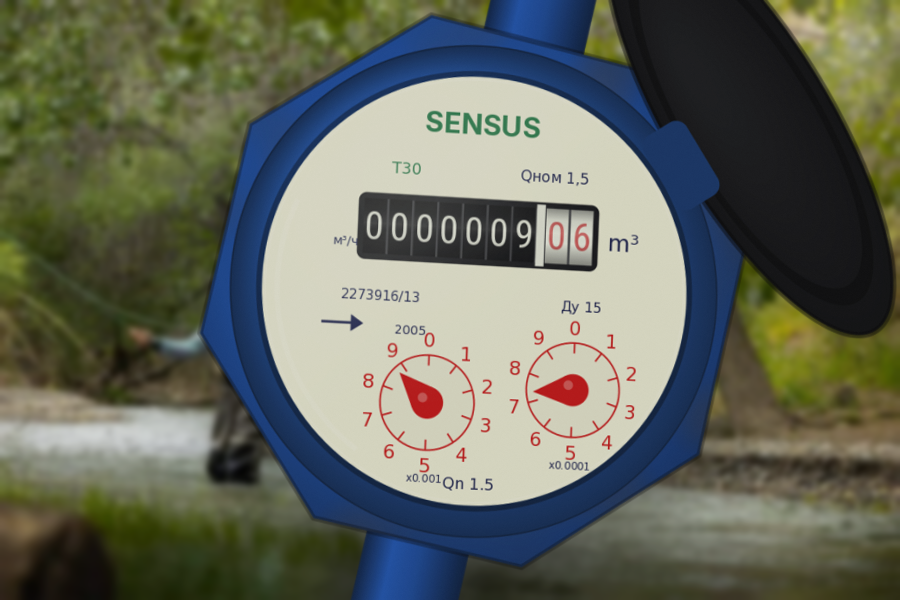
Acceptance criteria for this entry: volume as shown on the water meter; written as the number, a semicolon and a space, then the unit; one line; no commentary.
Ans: 9.0687; m³
